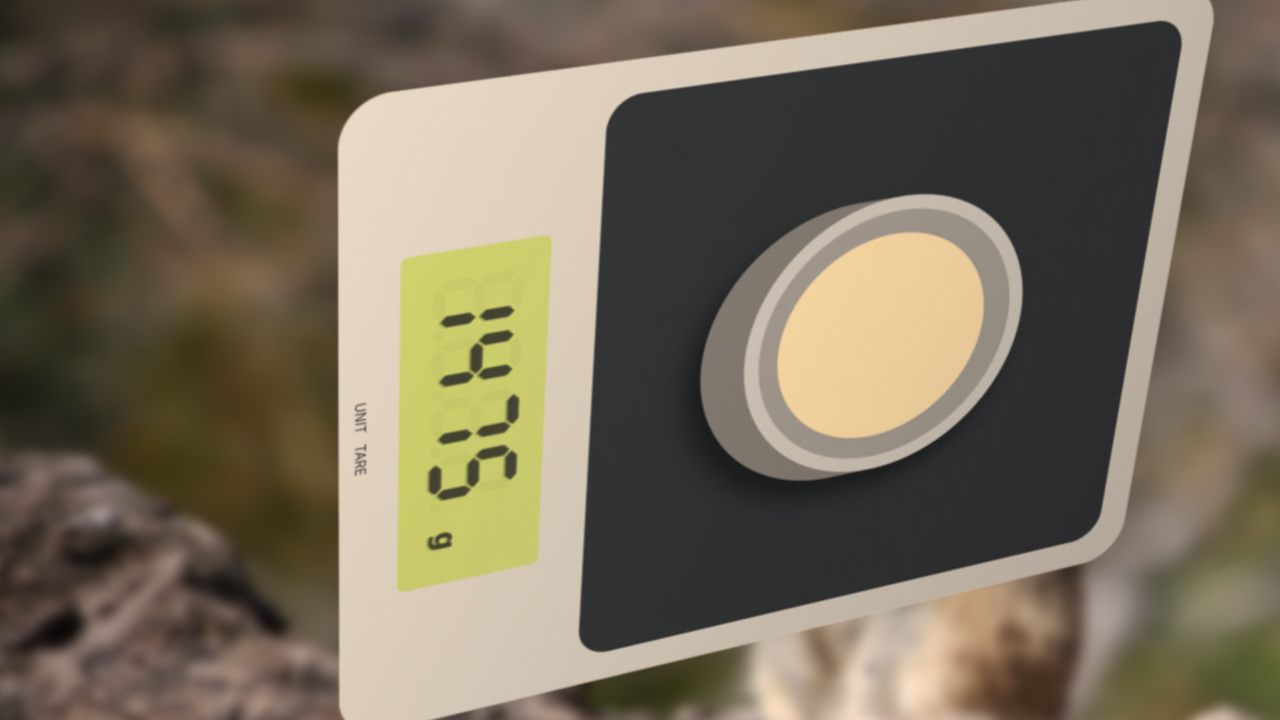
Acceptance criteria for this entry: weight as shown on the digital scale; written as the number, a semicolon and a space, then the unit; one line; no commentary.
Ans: 1475; g
